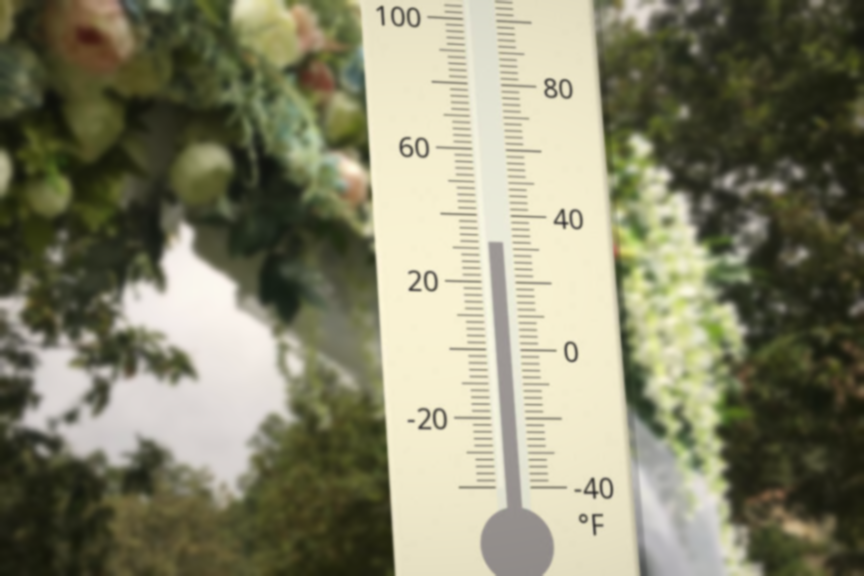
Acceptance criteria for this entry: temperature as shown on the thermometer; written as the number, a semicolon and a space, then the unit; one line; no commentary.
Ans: 32; °F
